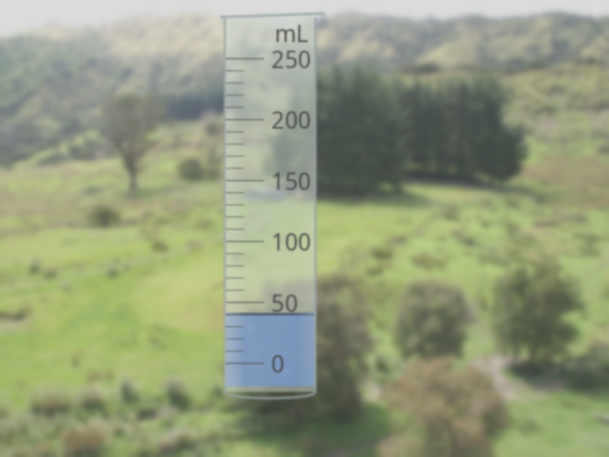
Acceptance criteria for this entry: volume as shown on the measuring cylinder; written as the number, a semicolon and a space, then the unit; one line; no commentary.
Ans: 40; mL
